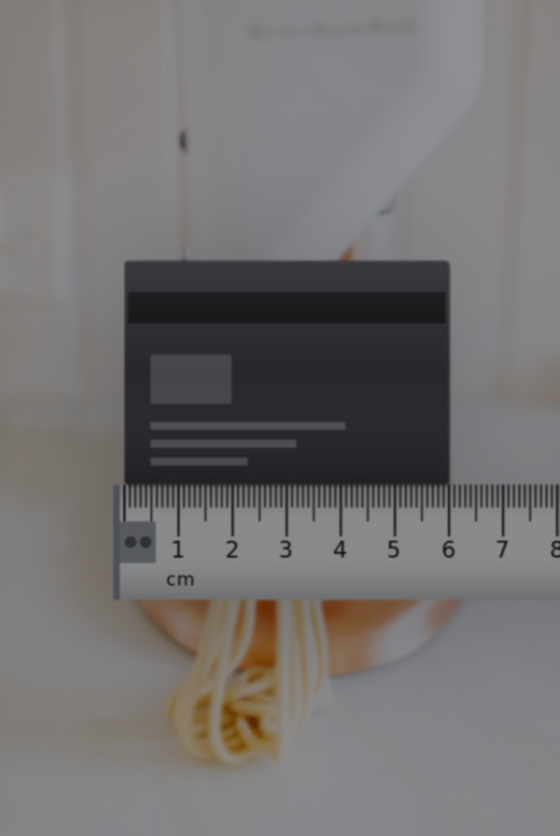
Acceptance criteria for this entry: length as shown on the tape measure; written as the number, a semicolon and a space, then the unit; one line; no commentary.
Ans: 6; cm
